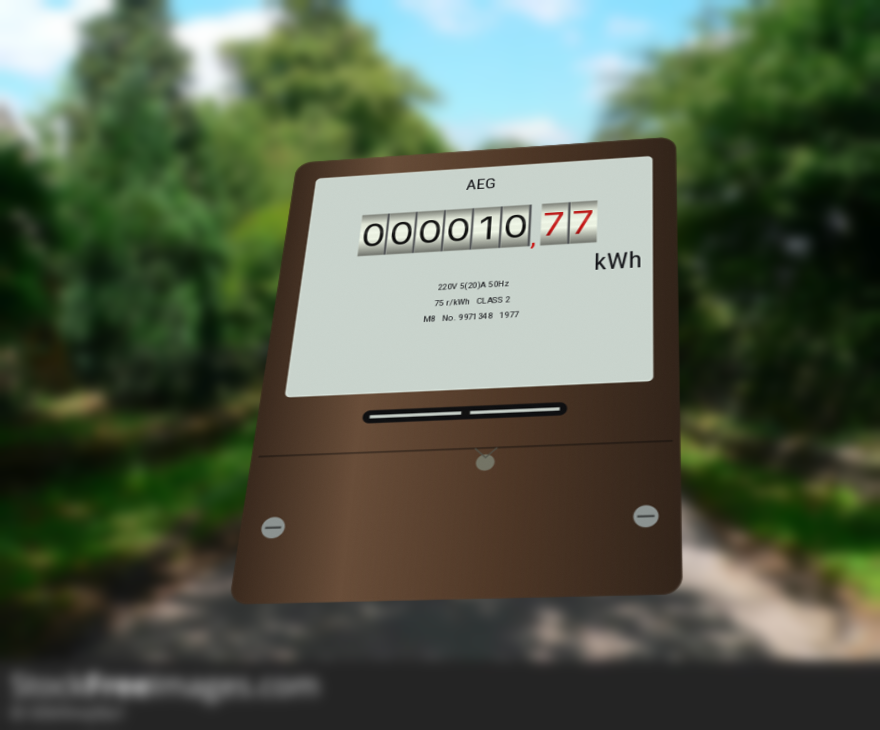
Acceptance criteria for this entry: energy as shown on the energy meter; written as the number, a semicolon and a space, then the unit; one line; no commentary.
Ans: 10.77; kWh
